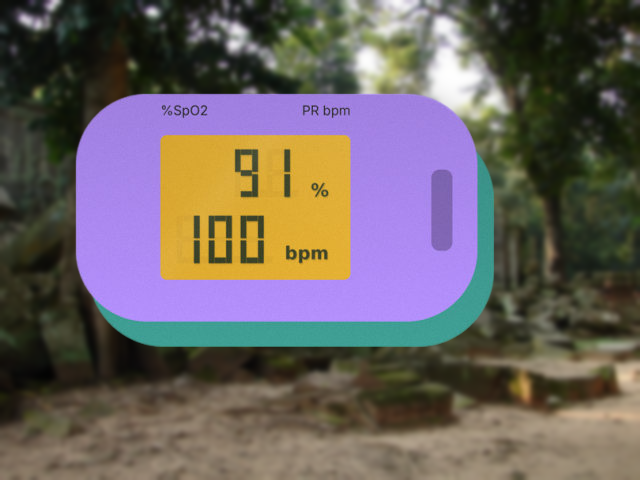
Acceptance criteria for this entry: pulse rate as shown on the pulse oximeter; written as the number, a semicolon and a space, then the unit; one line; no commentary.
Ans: 100; bpm
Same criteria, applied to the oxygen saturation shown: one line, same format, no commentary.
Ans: 91; %
